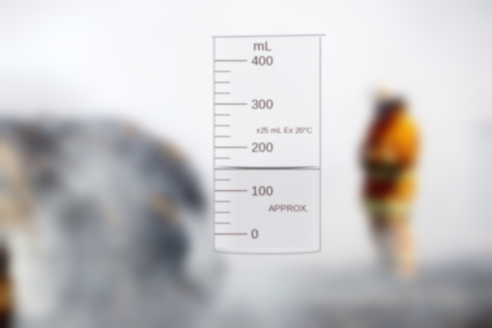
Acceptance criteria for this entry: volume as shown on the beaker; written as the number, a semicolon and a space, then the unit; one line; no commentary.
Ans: 150; mL
